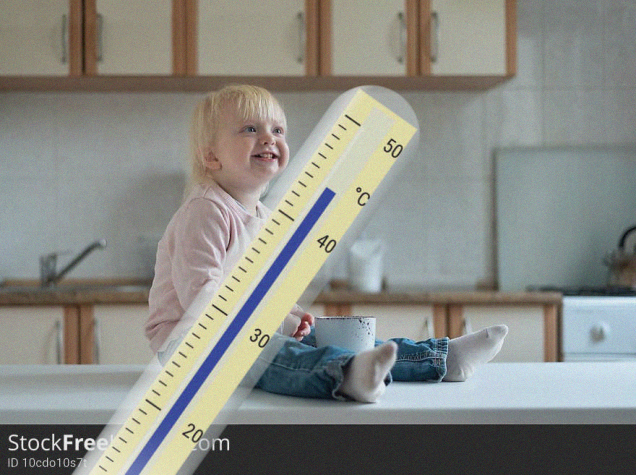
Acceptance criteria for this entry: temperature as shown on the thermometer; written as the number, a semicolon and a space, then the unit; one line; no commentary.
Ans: 44; °C
